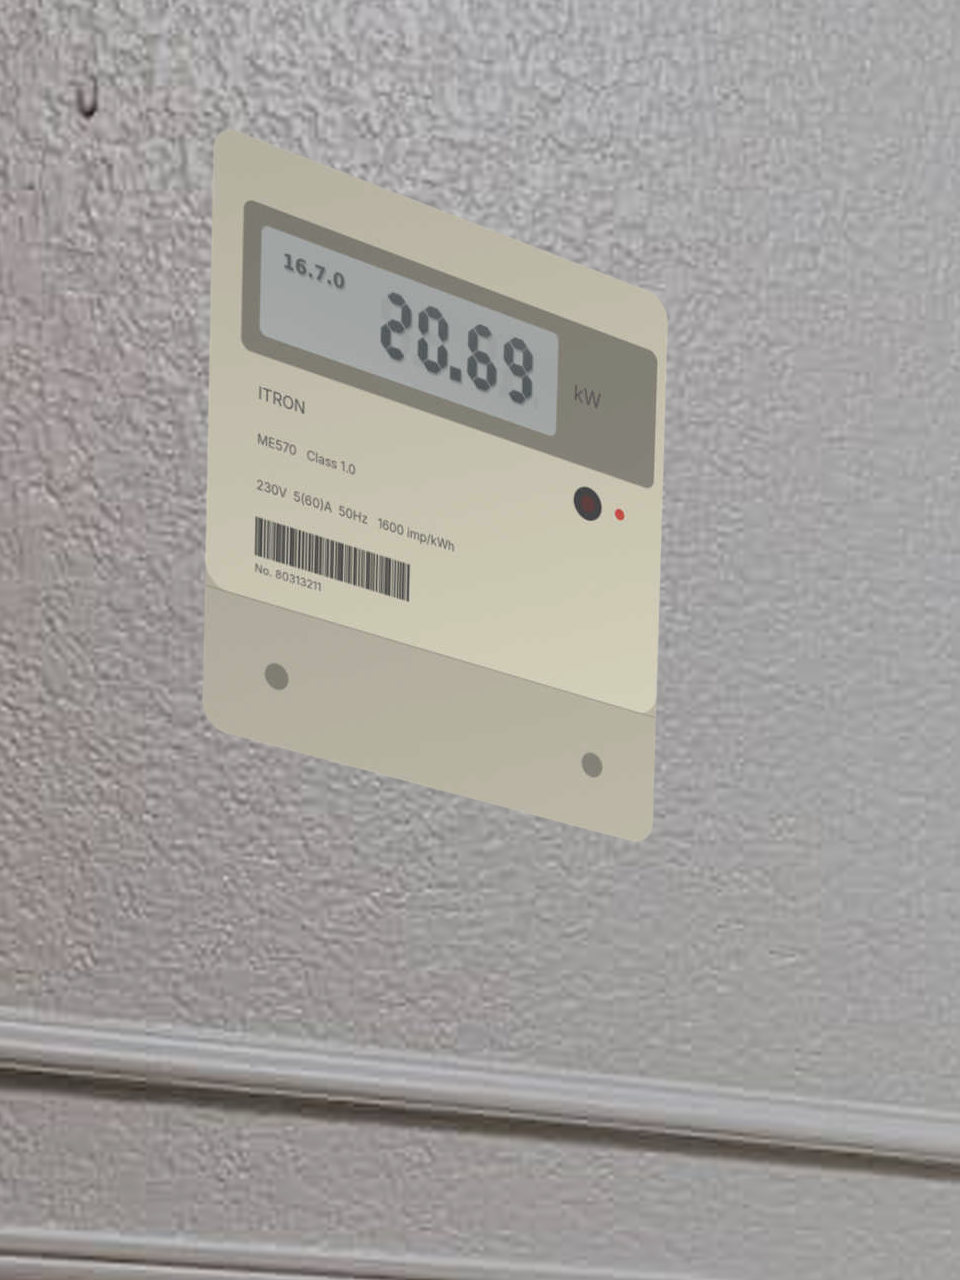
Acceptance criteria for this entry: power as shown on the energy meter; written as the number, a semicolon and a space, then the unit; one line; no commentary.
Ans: 20.69; kW
